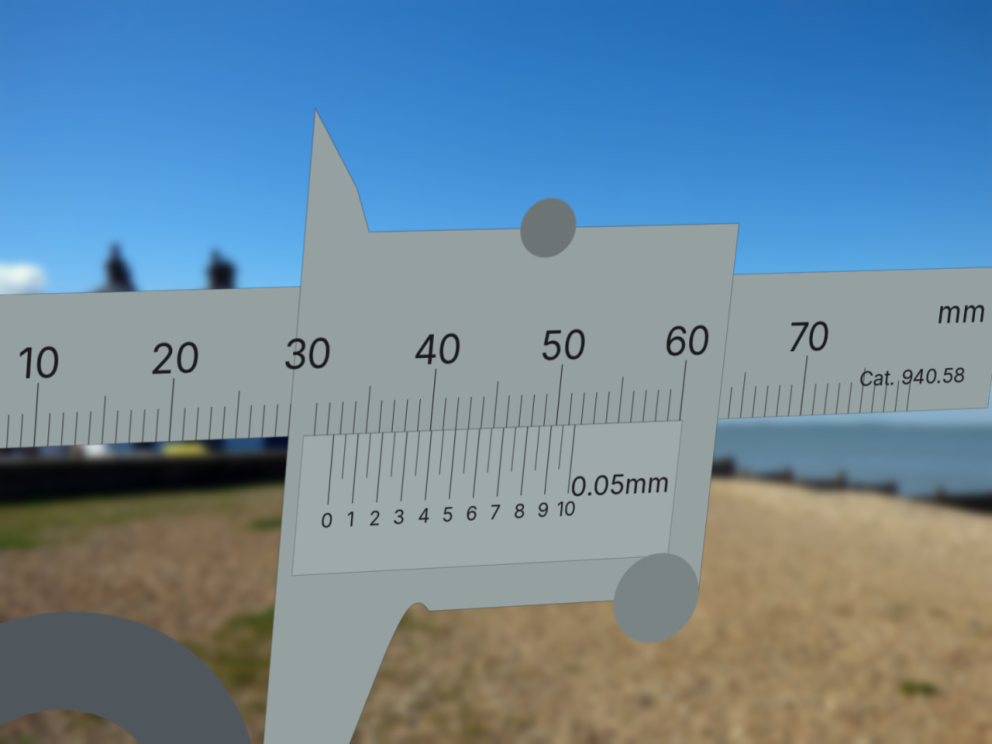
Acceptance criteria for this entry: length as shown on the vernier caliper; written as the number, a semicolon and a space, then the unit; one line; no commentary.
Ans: 32.5; mm
